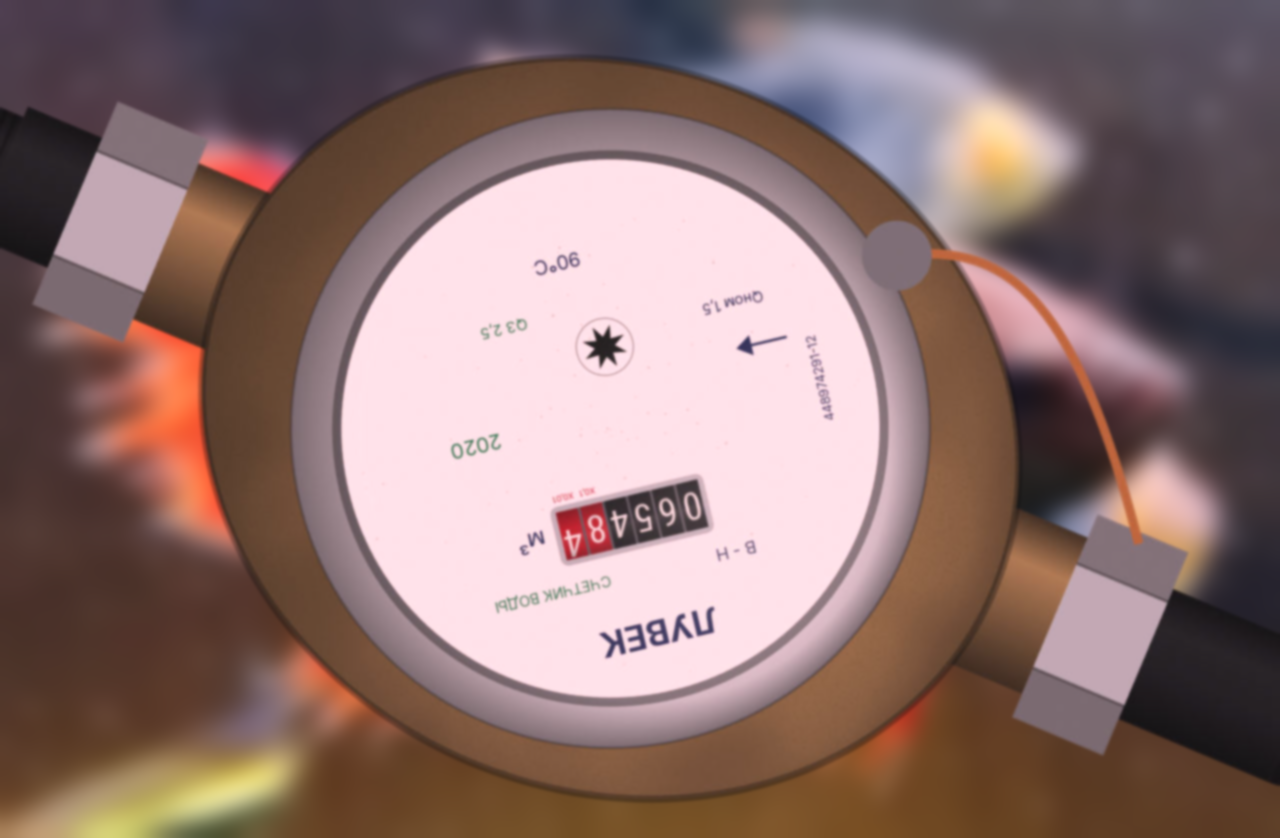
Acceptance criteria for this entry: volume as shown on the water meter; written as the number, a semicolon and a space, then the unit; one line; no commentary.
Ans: 654.84; m³
